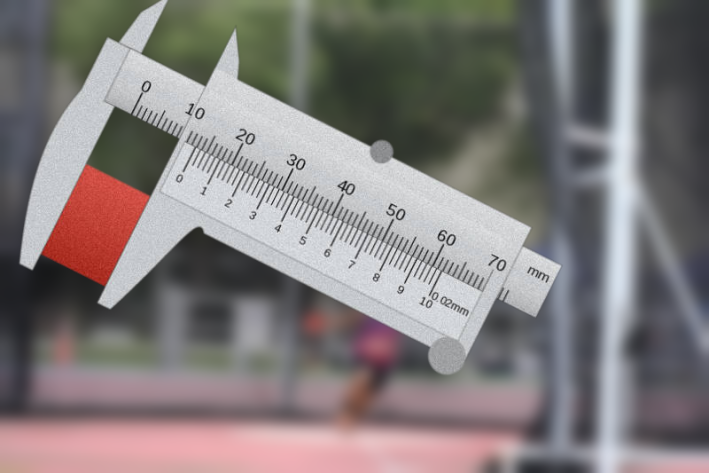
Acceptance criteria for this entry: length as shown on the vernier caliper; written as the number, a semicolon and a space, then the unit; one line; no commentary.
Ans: 12.8; mm
